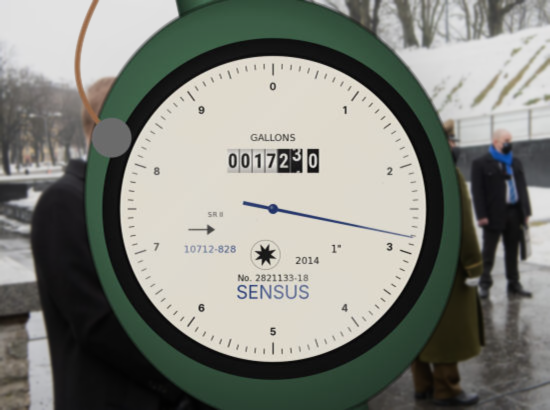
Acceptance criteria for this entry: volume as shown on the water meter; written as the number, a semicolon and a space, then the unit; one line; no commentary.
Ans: 17232.8; gal
